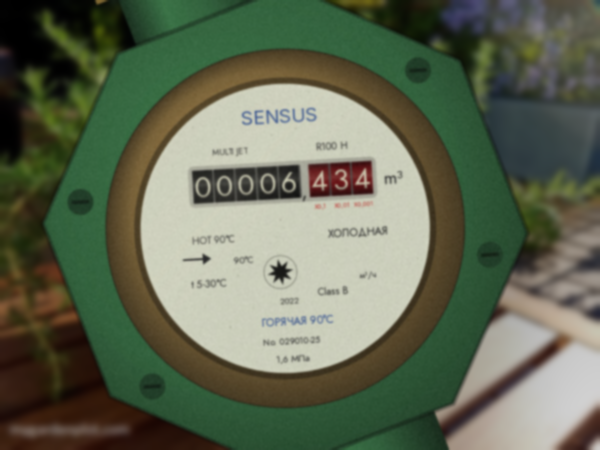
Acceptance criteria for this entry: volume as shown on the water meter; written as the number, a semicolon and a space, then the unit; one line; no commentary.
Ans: 6.434; m³
